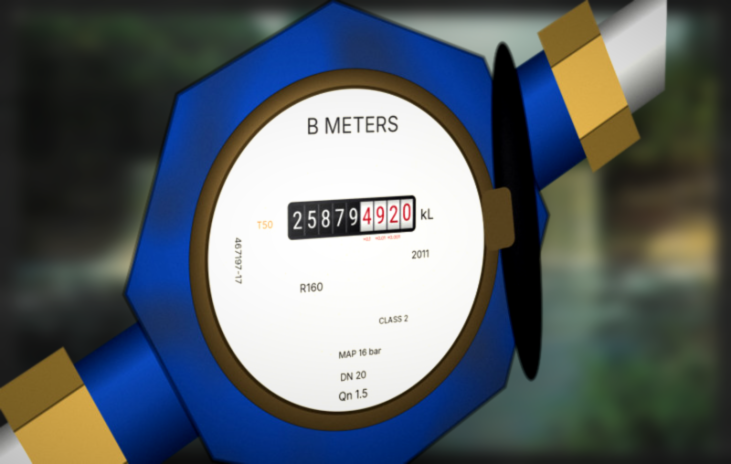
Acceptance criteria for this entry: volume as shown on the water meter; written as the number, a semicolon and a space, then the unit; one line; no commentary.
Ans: 25879.4920; kL
